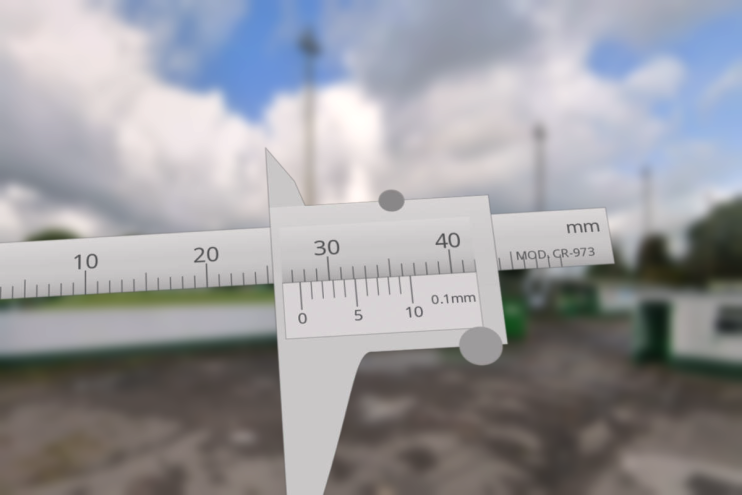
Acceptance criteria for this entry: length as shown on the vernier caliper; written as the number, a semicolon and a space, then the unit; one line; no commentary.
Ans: 27.6; mm
